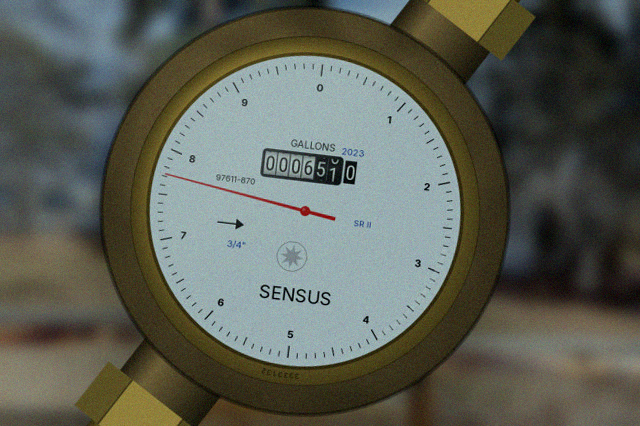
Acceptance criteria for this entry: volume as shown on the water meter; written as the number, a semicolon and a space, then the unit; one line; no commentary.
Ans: 6507.7; gal
